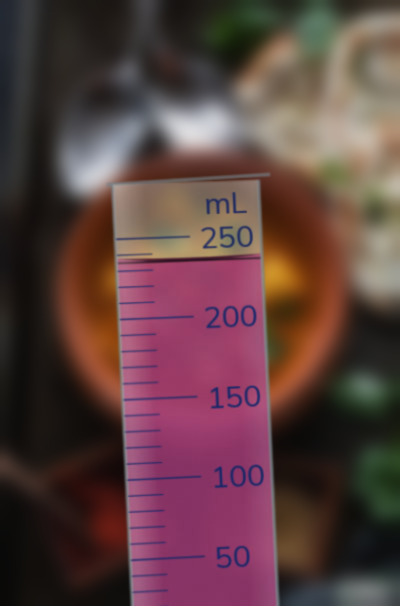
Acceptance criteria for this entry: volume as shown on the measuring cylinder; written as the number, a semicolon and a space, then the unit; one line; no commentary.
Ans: 235; mL
